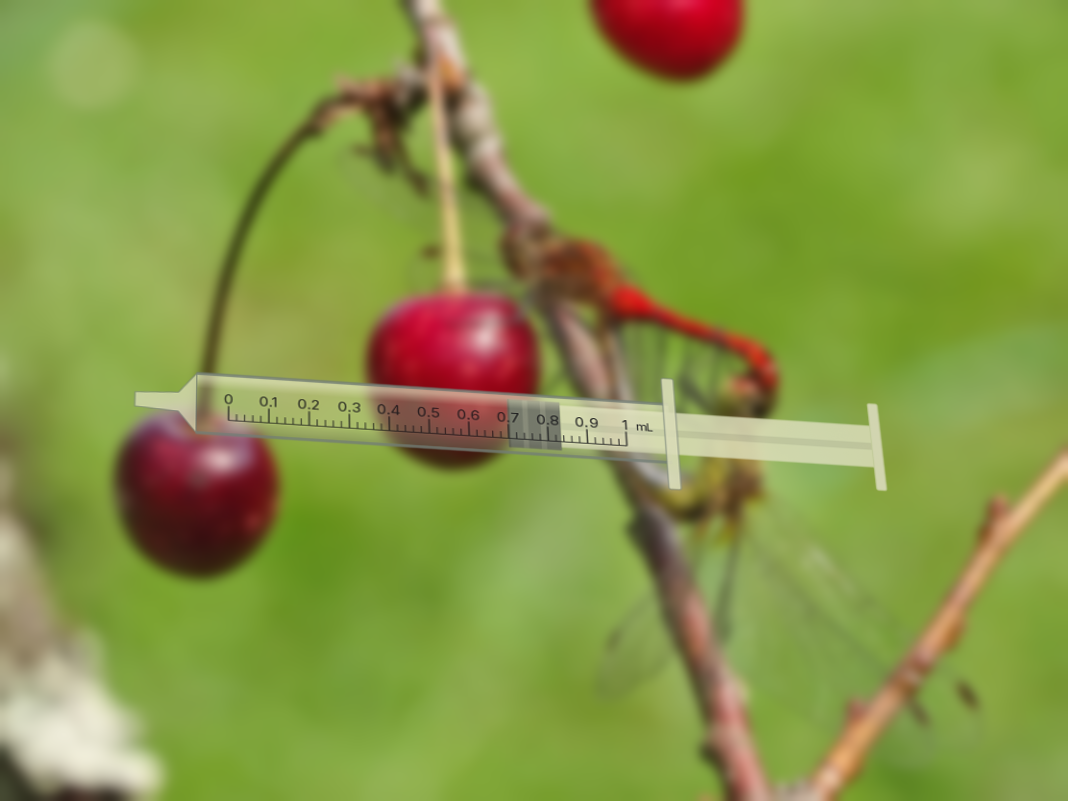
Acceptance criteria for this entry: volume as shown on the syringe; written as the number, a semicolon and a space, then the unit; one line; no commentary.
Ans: 0.7; mL
